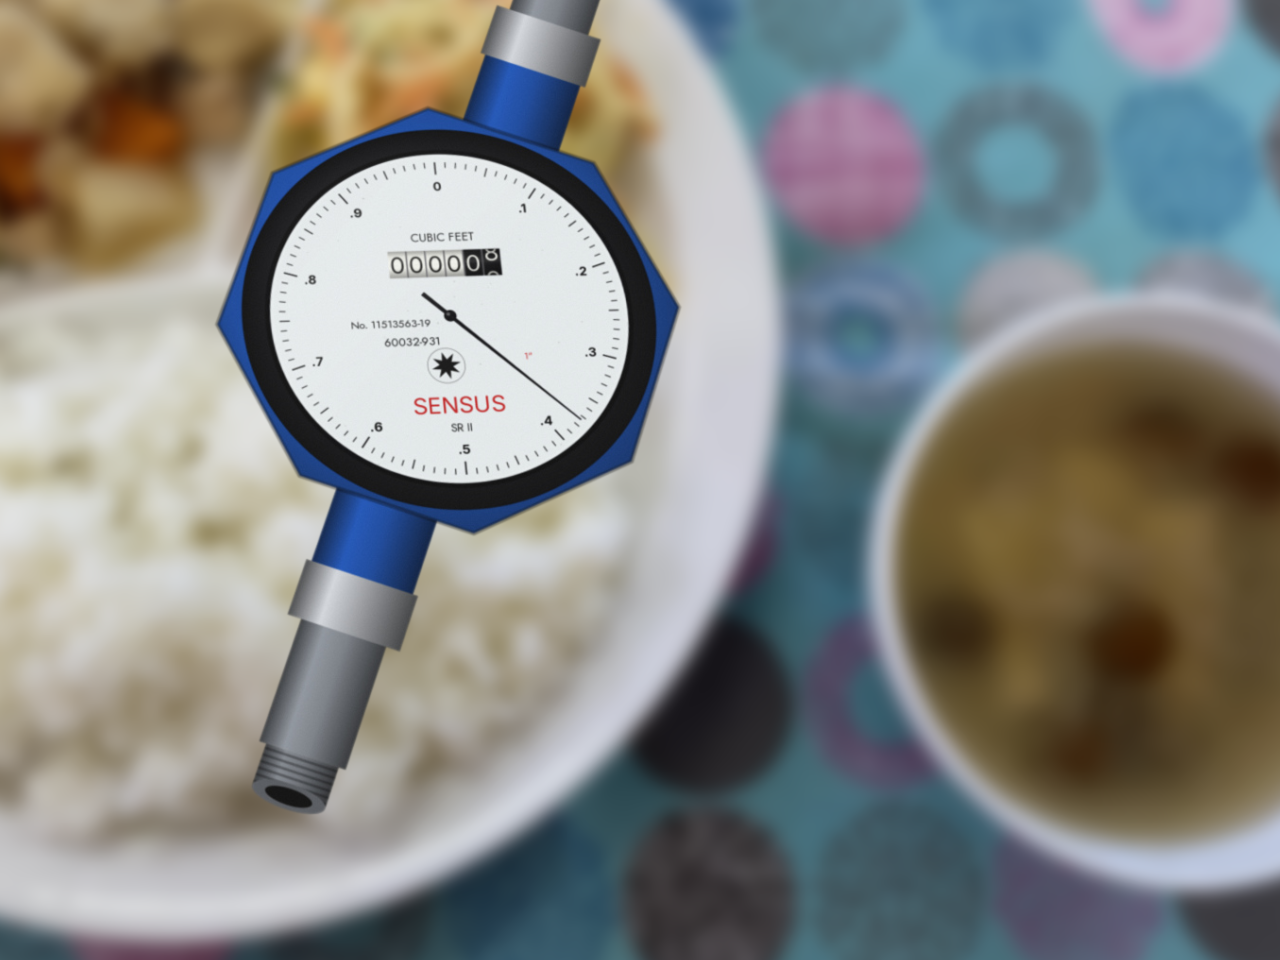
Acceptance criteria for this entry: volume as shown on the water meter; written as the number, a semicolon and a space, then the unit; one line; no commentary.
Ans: 8.37; ft³
